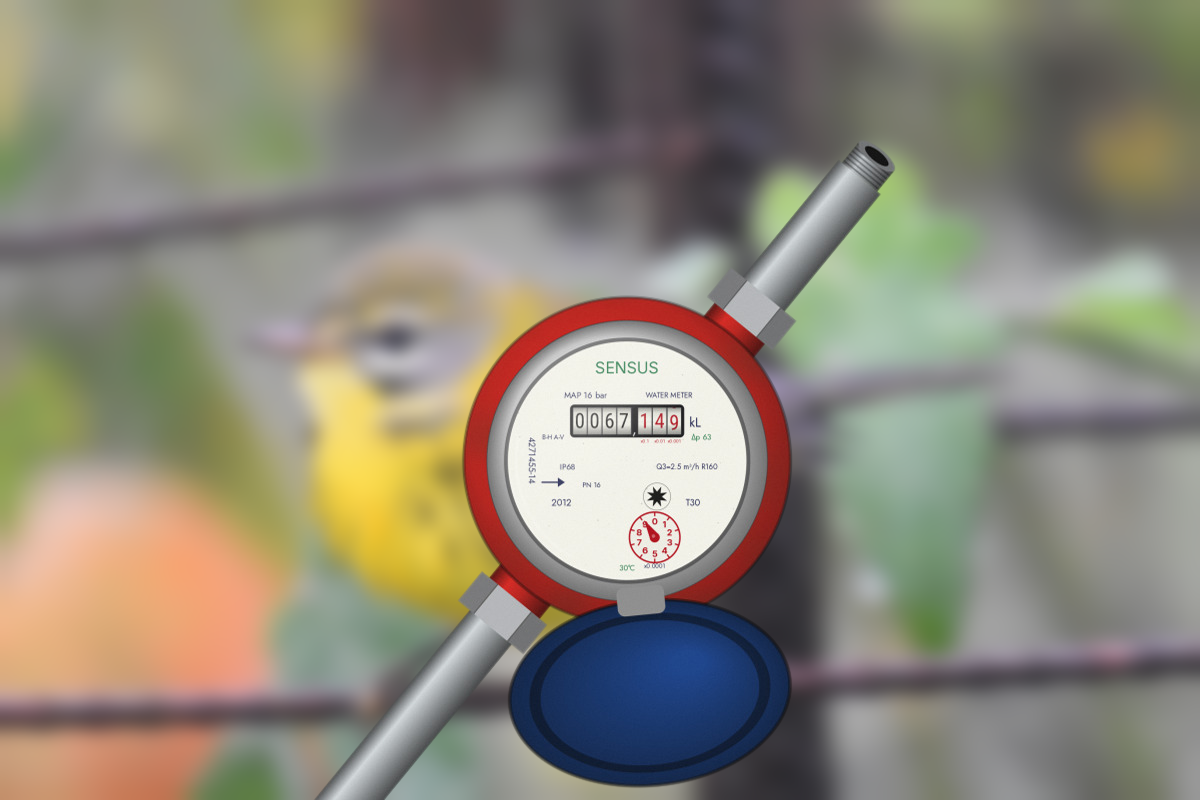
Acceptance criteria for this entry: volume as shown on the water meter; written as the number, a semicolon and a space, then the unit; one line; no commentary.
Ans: 67.1489; kL
